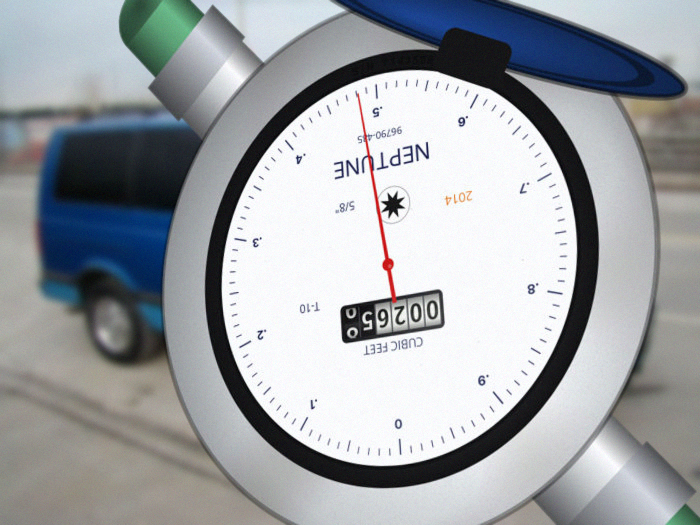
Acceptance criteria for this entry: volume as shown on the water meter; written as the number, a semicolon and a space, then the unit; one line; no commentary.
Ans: 2658.48; ft³
